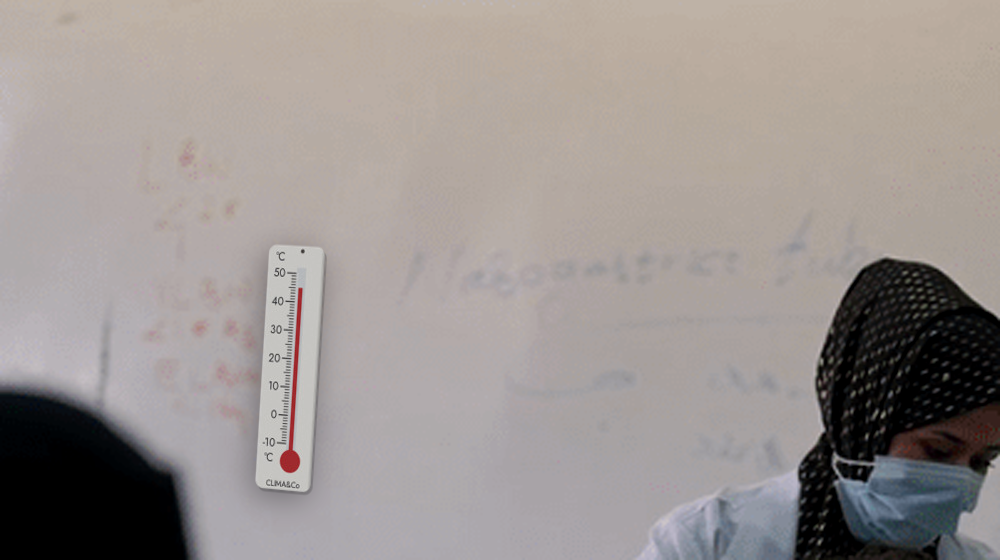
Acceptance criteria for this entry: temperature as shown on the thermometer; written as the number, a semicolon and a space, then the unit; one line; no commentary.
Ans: 45; °C
